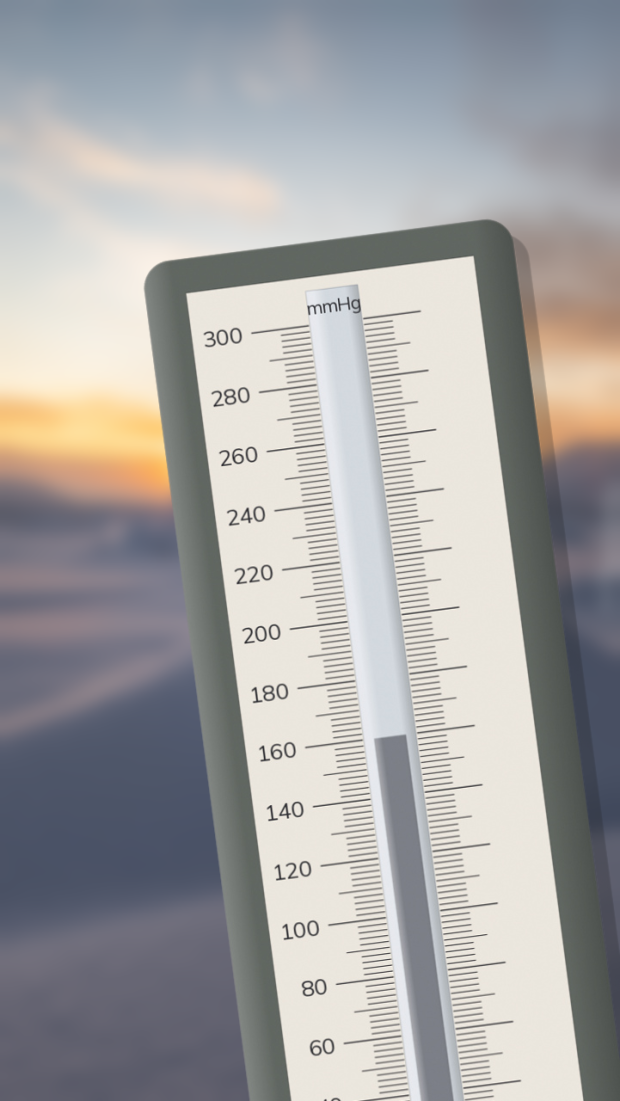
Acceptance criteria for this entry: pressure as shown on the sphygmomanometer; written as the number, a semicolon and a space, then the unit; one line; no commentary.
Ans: 160; mmHg
